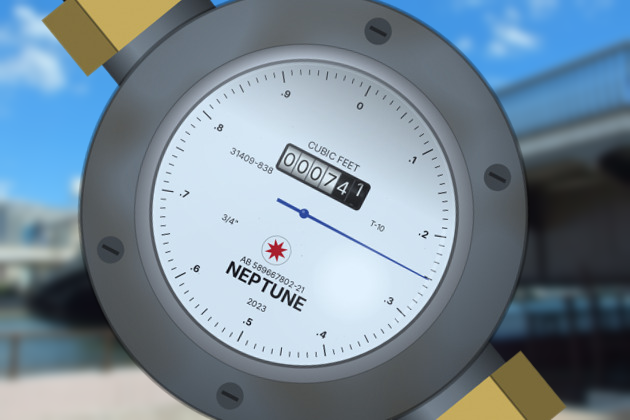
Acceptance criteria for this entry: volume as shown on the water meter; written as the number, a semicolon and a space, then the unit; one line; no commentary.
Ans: 741.25; ft³
